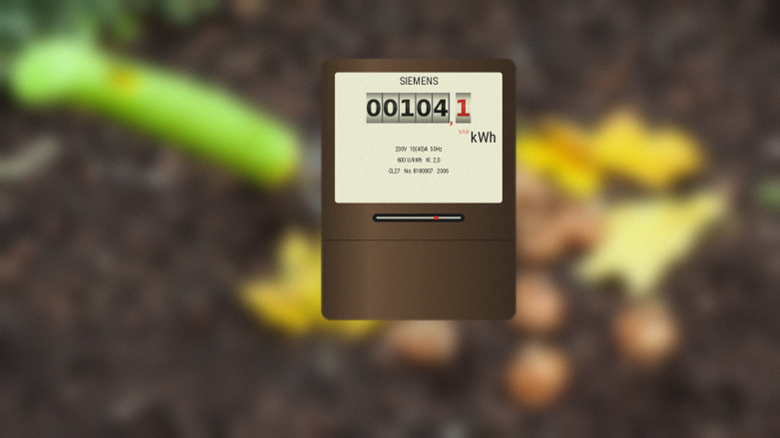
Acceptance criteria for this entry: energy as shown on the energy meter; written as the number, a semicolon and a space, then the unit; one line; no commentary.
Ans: 104.1; kWh
